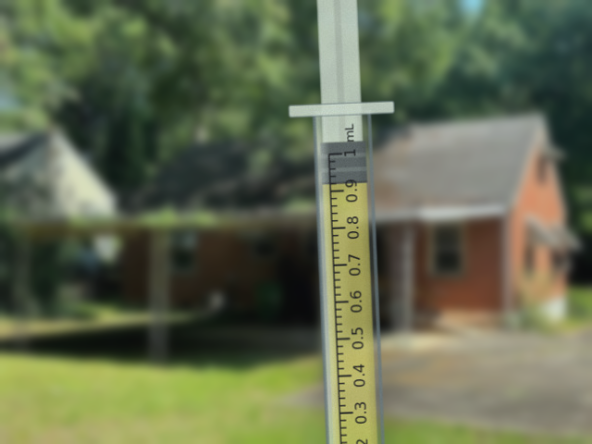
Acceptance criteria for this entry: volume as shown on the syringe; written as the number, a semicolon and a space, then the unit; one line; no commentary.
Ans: 0.92; mL
